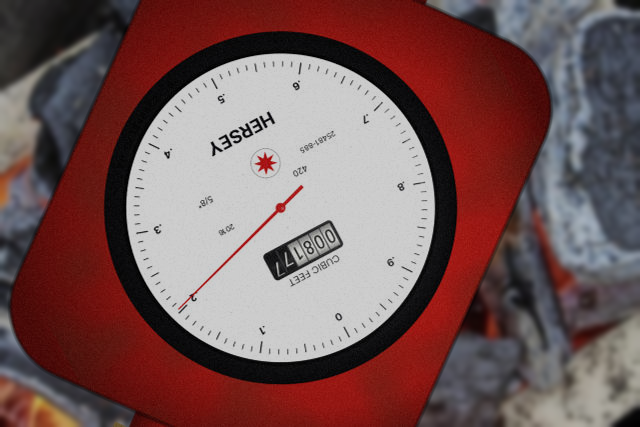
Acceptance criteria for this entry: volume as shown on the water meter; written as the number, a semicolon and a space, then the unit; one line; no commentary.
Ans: 8177.20; ft³
